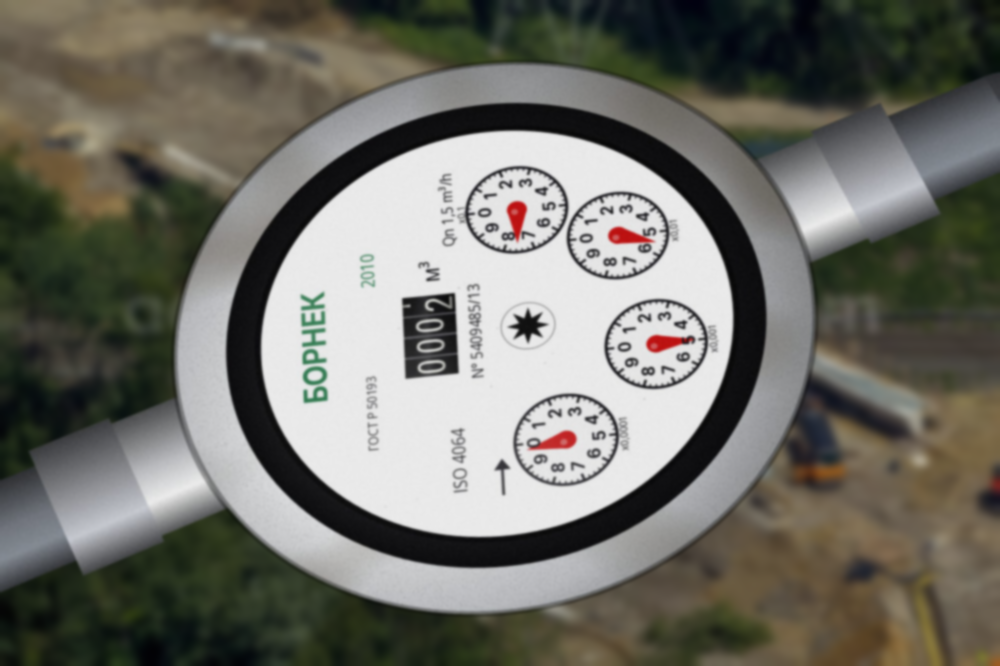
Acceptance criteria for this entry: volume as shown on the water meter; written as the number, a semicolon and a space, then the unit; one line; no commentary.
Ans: 1.7549; m³
